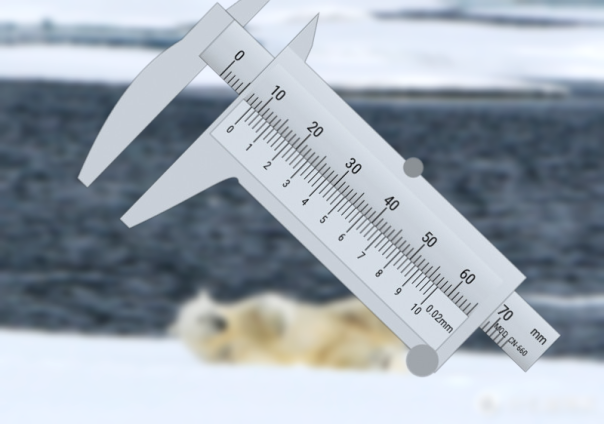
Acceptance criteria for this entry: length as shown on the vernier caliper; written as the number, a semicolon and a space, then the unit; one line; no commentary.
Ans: 8.4; mm
